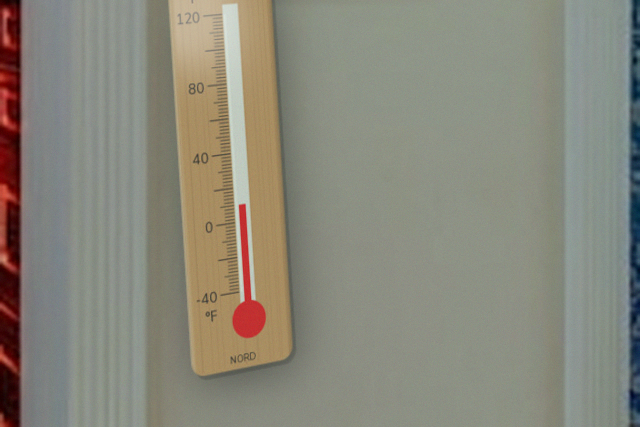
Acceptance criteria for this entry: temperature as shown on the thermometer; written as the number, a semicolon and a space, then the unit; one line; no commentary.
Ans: 10; °F
